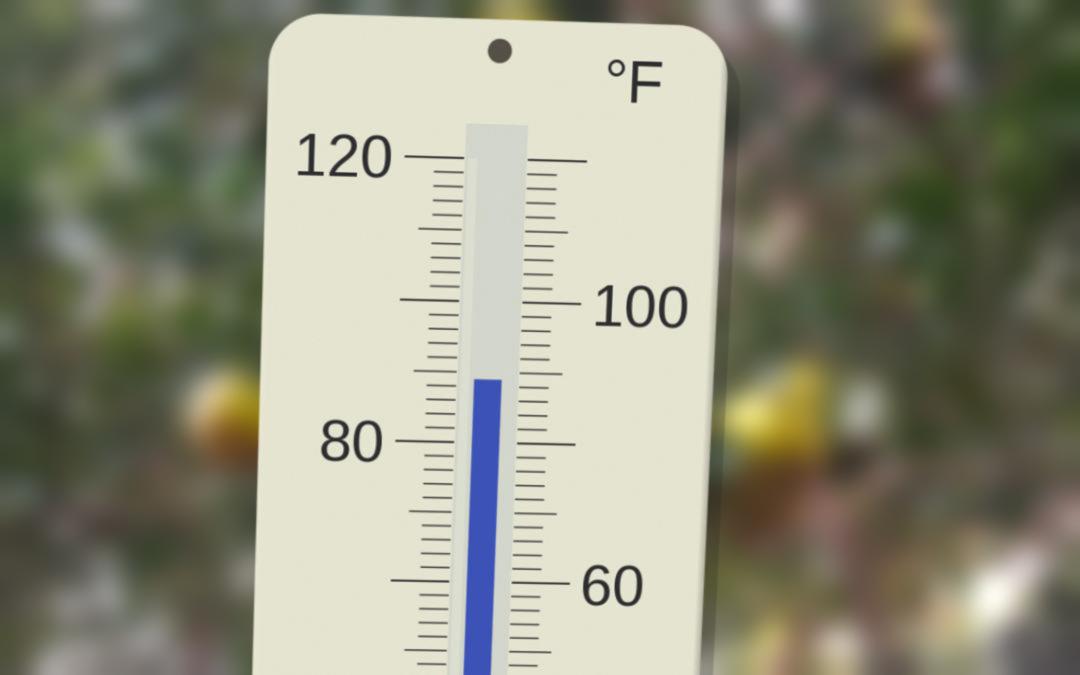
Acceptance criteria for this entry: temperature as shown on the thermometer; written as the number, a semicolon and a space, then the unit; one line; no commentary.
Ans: 89; °F
